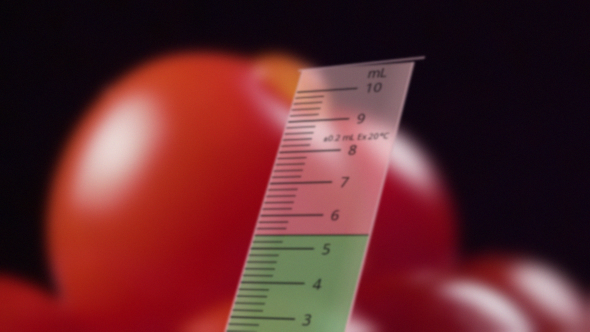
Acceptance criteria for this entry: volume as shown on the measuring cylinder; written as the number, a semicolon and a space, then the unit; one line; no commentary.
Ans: 5.4; mL
